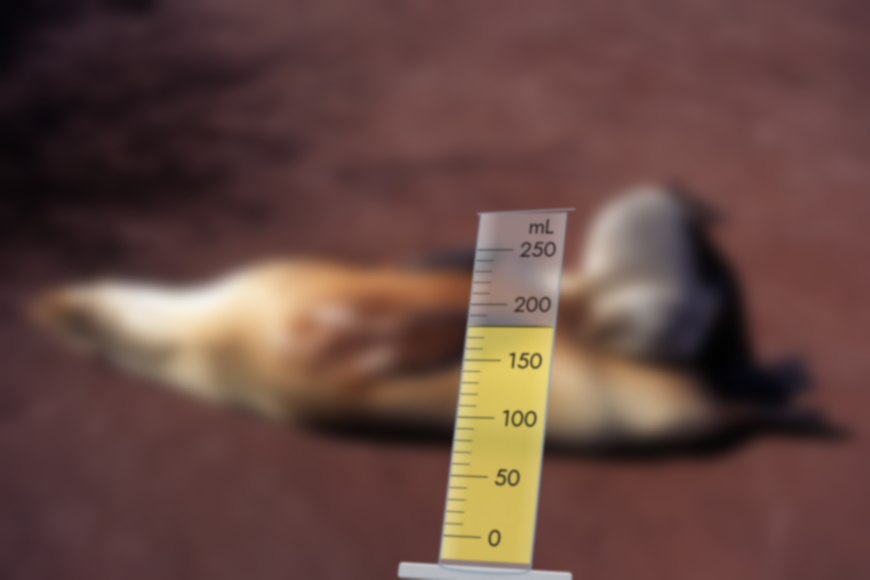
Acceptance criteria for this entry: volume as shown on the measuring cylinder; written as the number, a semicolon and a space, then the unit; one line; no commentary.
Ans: 180; mL
